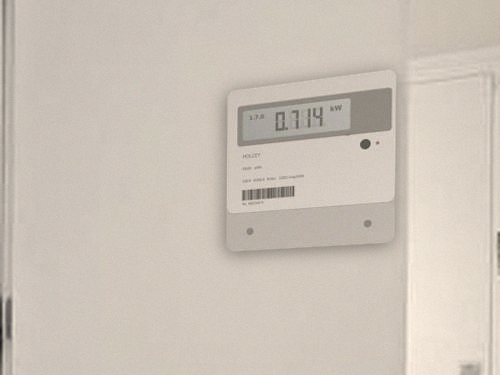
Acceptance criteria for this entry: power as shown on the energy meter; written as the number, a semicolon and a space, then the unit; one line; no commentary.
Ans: 0.714; kW
